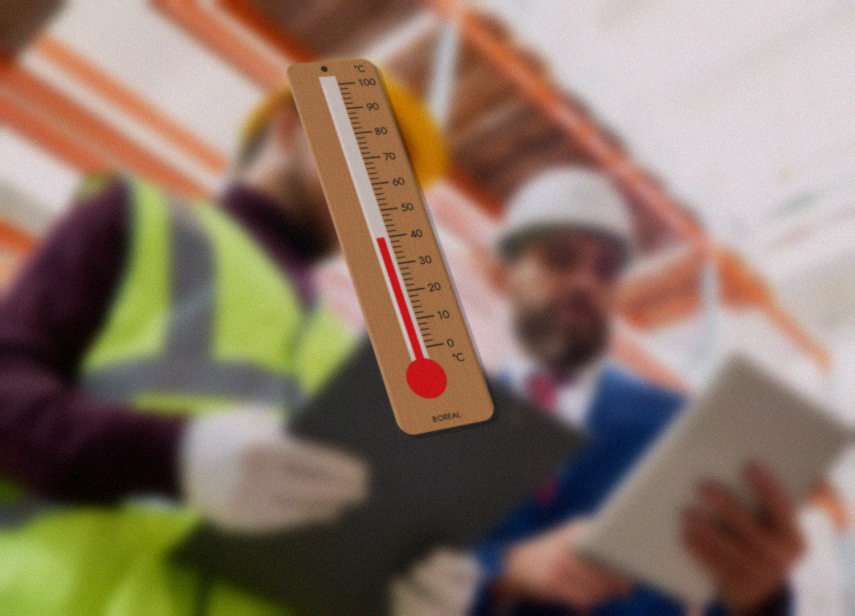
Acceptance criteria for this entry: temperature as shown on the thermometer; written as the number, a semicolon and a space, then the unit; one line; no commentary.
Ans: 40; °C
